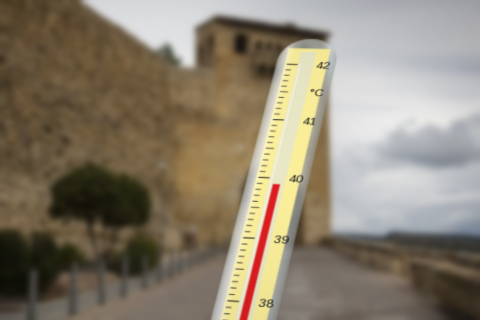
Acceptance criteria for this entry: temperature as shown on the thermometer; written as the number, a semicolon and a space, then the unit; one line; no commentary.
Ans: 39.9; °C
